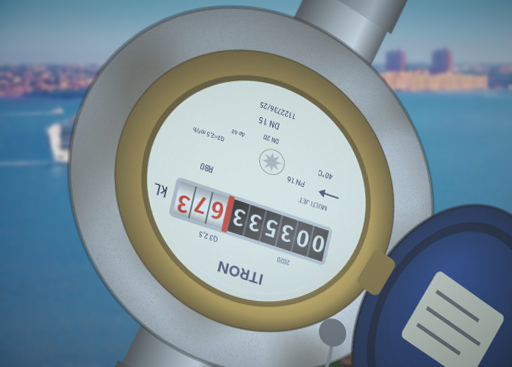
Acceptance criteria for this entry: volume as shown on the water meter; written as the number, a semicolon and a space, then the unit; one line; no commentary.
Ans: 3533.673; kL
